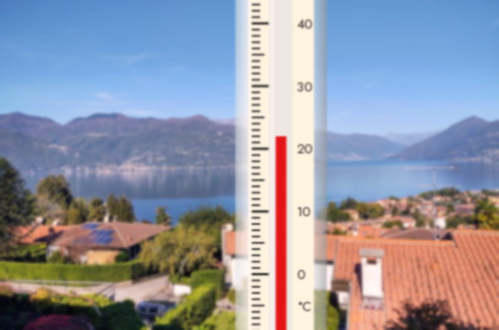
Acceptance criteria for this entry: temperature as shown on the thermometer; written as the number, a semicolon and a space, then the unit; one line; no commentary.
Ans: 22; °C
